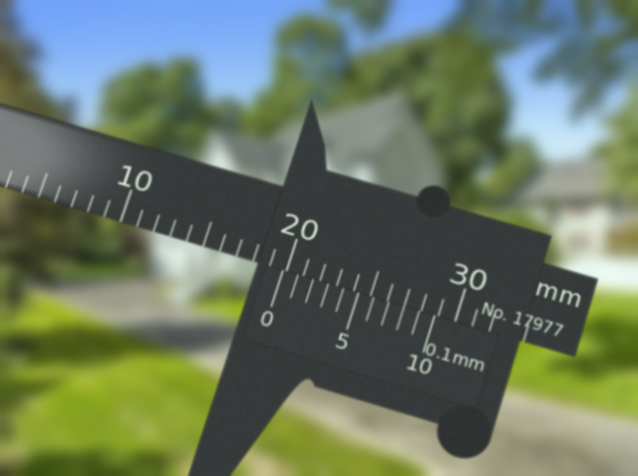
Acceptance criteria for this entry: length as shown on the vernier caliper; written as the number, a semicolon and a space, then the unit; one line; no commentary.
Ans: 19.8; mm
